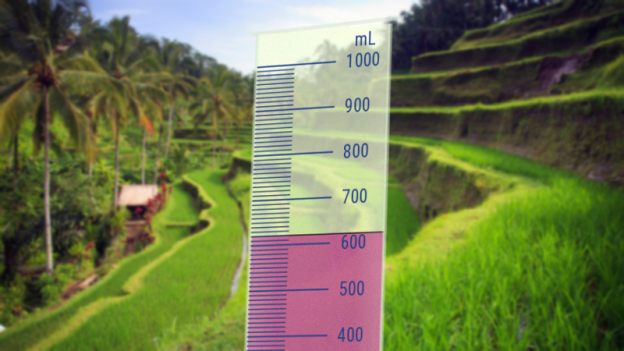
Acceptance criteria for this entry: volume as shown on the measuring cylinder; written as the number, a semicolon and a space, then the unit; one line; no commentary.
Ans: 620; mL
